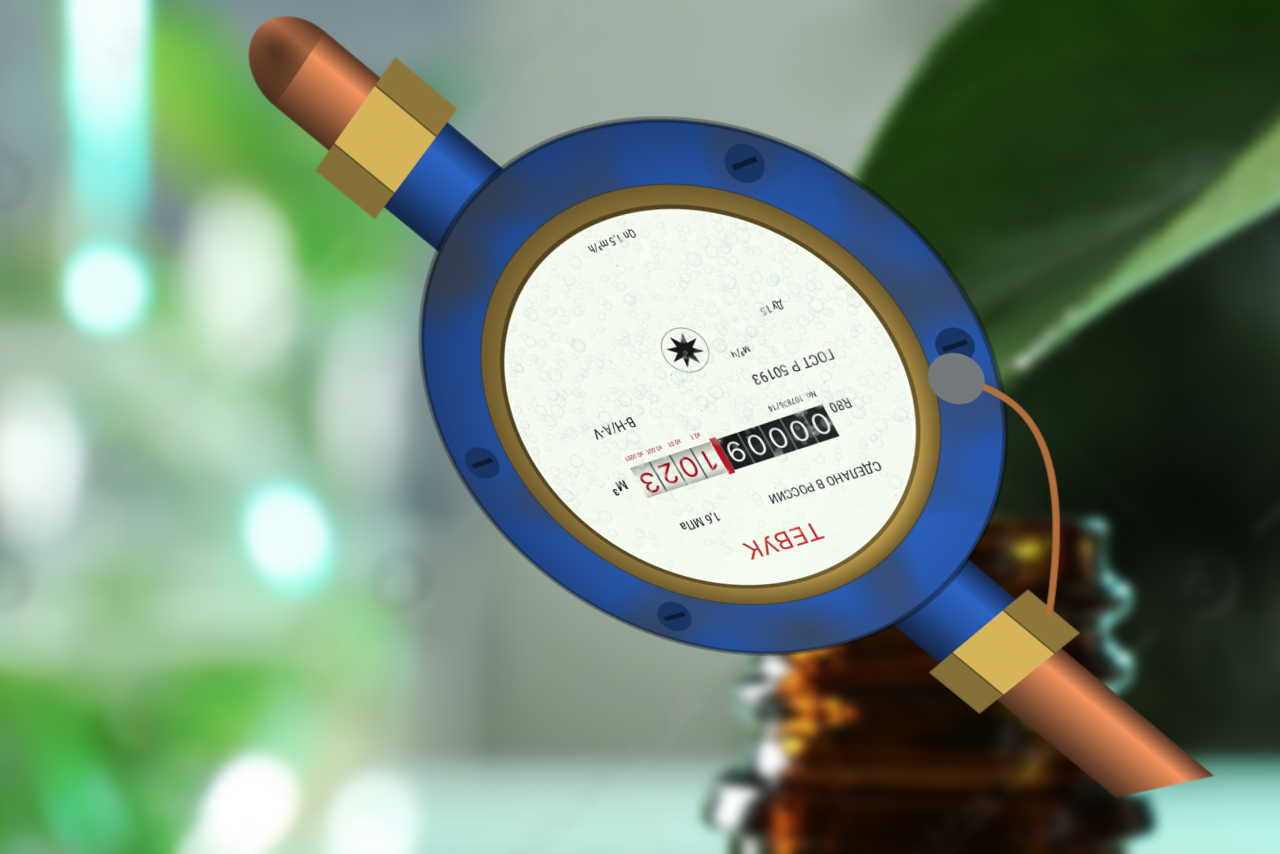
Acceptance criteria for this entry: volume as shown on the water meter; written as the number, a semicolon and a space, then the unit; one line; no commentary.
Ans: 9.1023; m³
